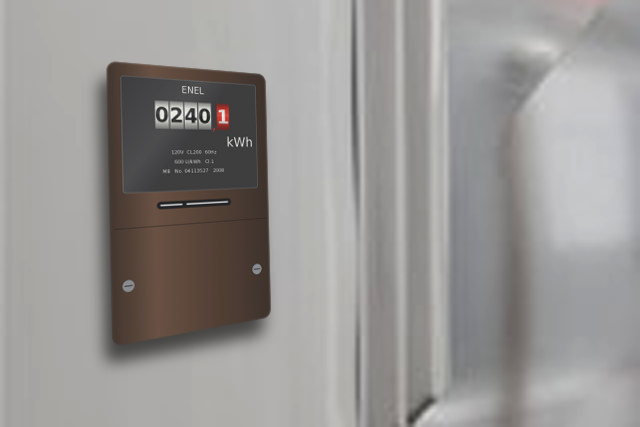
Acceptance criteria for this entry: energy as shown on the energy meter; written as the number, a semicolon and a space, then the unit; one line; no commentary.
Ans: 240.1; kWh
